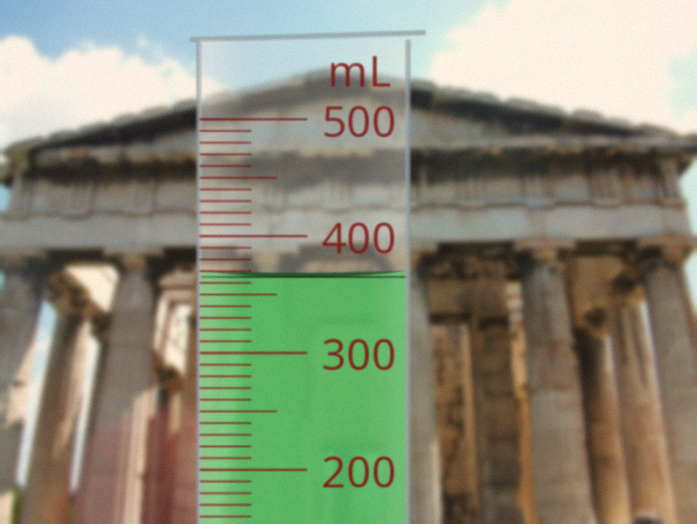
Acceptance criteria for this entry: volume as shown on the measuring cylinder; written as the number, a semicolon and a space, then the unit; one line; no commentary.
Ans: 365; mL
